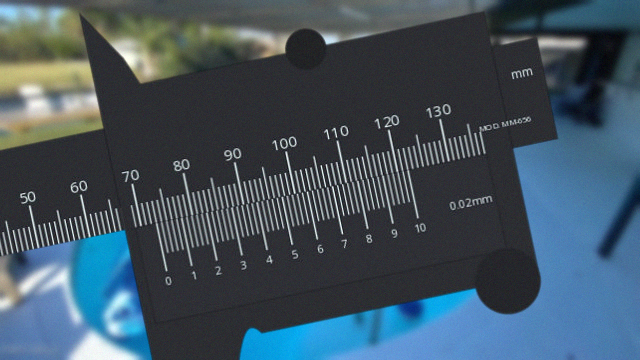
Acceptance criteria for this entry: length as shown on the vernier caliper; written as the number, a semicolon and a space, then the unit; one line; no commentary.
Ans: 73.0; mm
